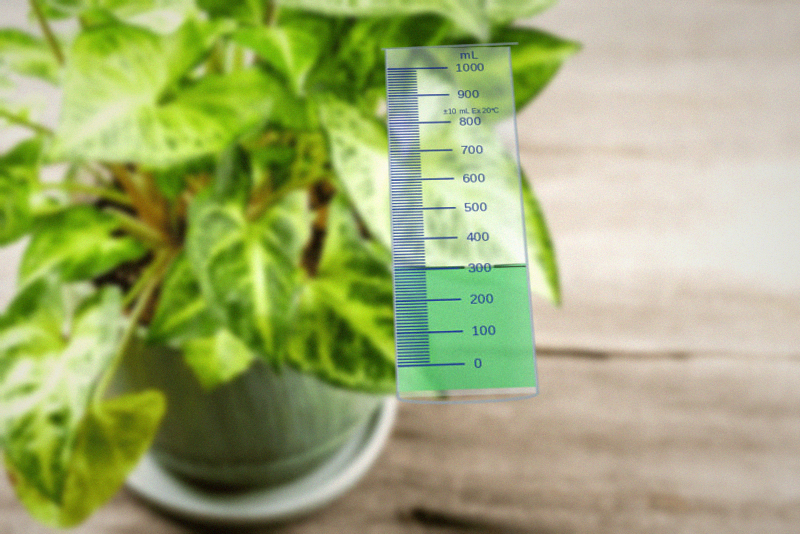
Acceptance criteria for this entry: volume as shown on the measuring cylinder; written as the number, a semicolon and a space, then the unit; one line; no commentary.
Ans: 300; mL
